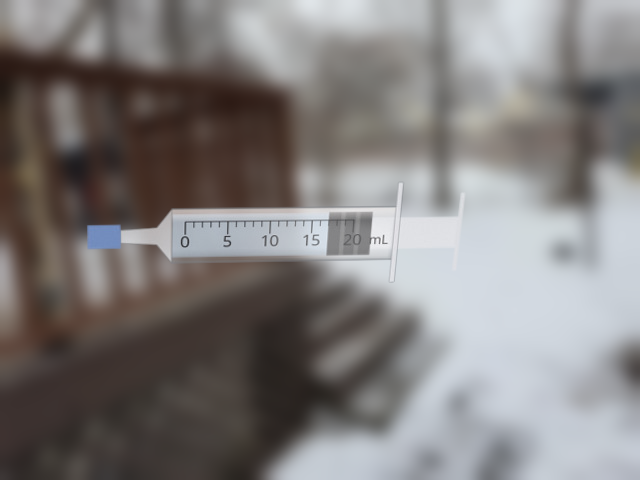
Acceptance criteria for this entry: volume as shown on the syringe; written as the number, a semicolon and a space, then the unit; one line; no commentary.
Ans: 17; mL
